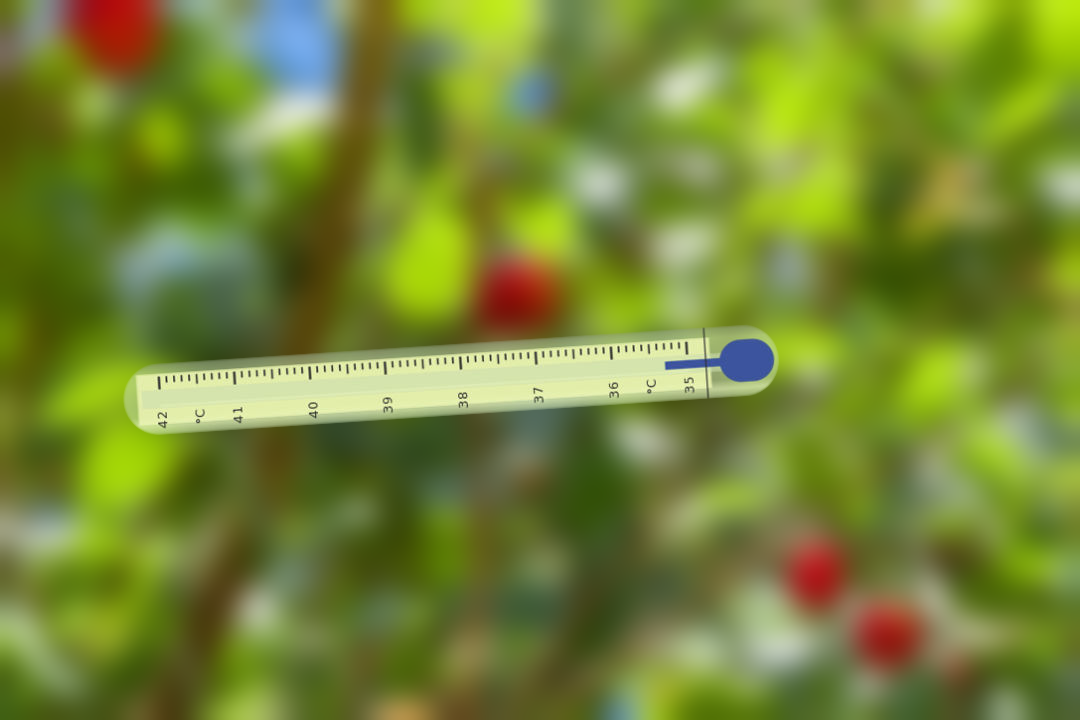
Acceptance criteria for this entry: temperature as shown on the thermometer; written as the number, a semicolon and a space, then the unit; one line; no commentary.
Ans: 35.3; °C
